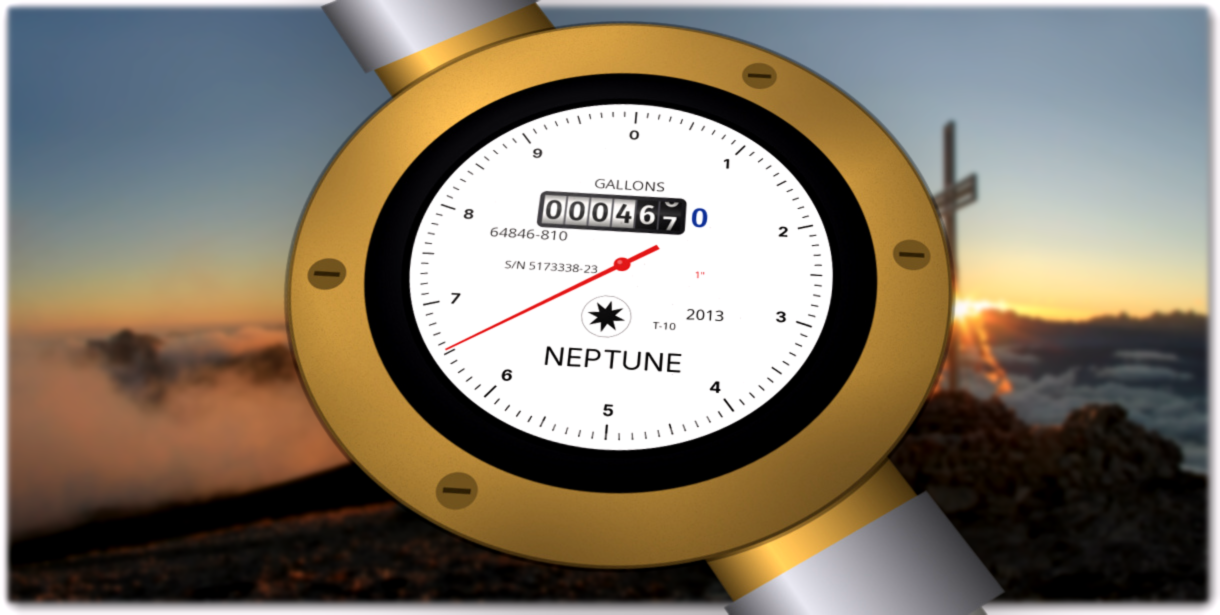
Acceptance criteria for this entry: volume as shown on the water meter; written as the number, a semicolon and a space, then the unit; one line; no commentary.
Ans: 4666.5; gal
